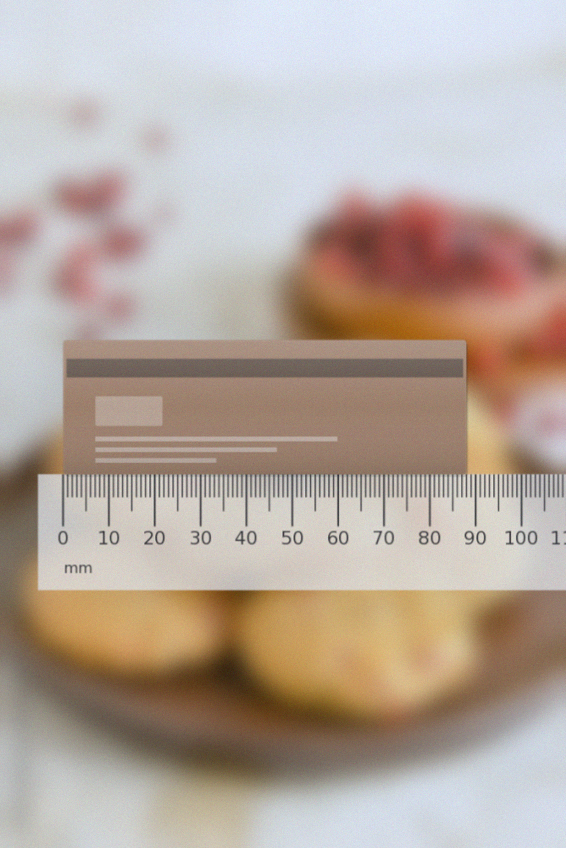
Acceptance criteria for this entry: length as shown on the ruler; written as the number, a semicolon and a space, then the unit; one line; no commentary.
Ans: 88; mm
